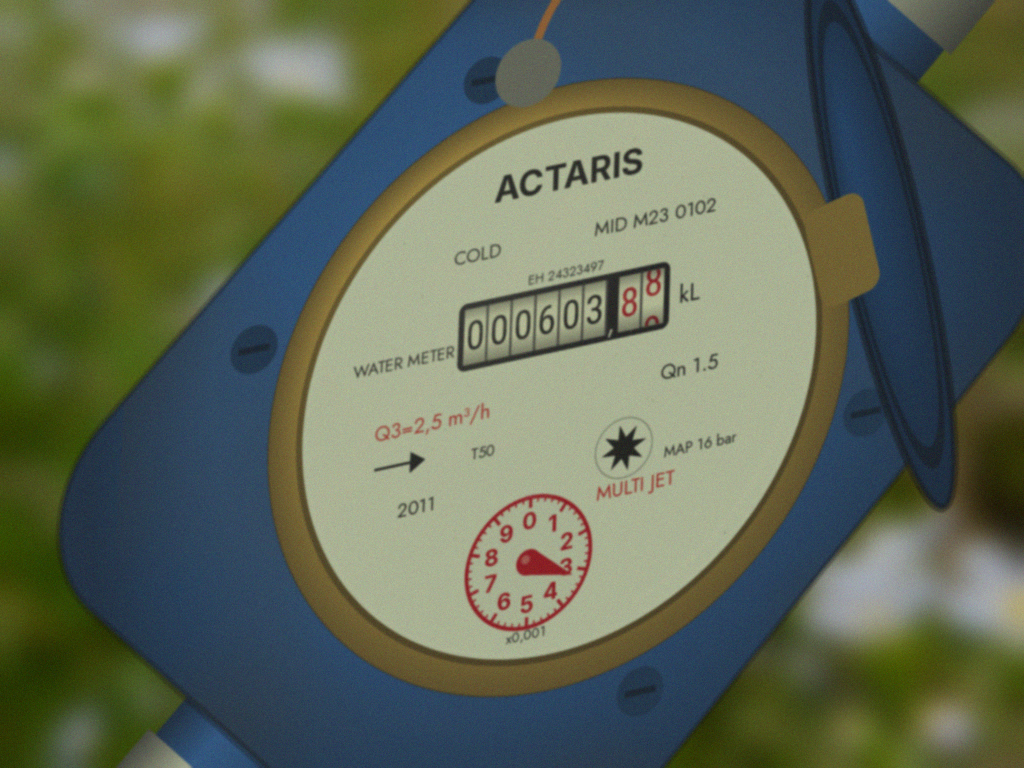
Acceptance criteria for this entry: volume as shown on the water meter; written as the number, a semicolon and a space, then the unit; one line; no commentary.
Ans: 603.883; kL
